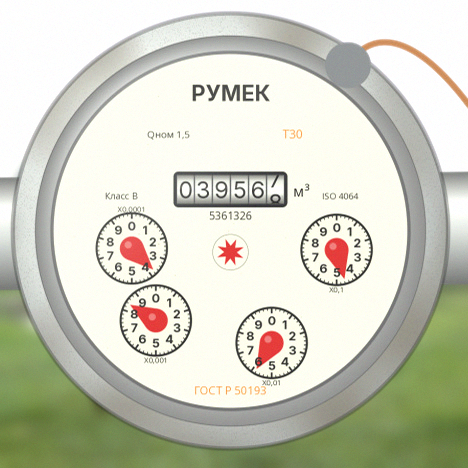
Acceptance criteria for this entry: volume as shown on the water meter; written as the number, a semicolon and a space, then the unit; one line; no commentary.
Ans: 39567.4583; m³
